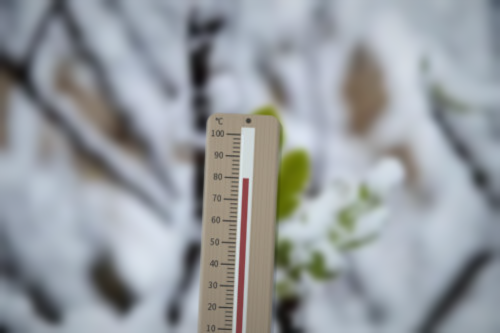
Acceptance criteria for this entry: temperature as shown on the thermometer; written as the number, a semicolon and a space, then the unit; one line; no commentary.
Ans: 80; °C
